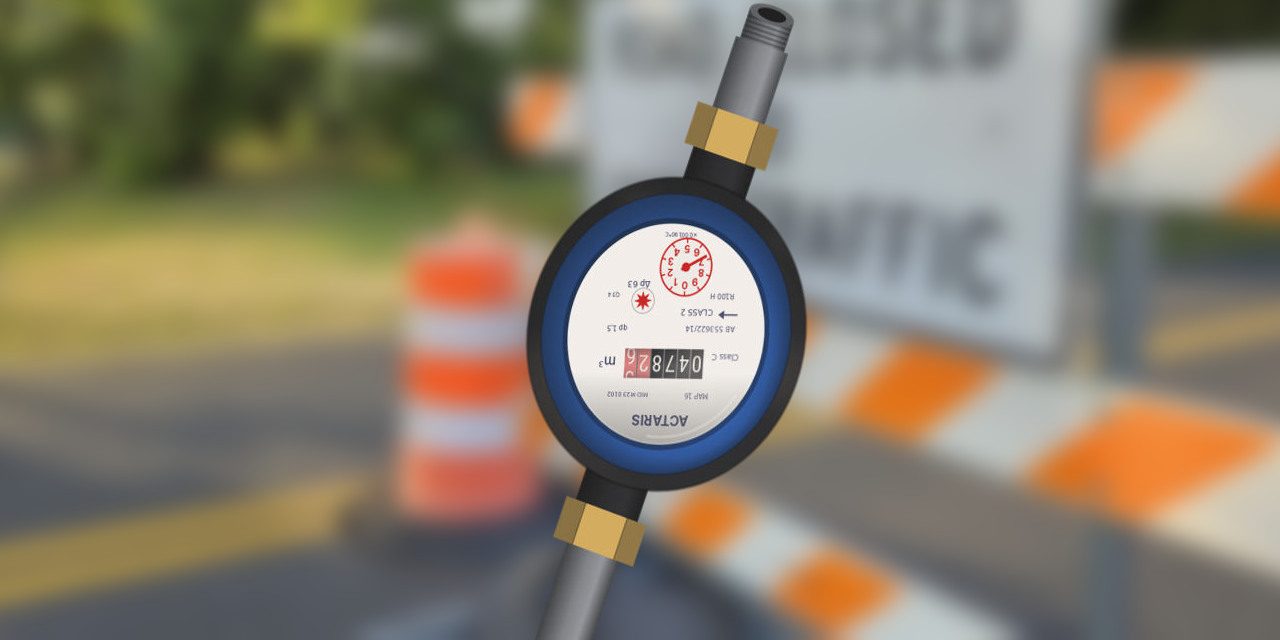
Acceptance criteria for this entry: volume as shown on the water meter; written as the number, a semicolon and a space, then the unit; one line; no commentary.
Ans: 478.256; m³
